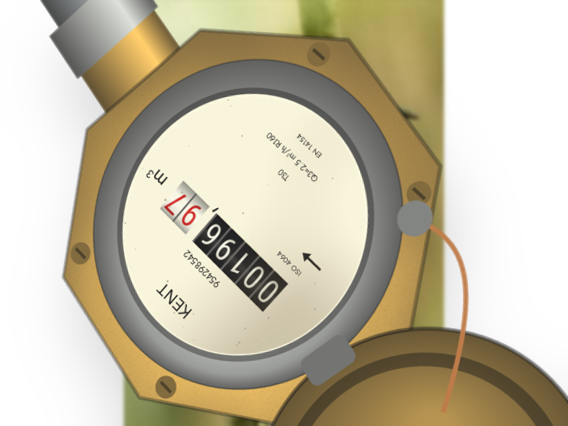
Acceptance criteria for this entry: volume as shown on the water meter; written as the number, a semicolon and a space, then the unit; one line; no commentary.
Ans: 196.97; m³
